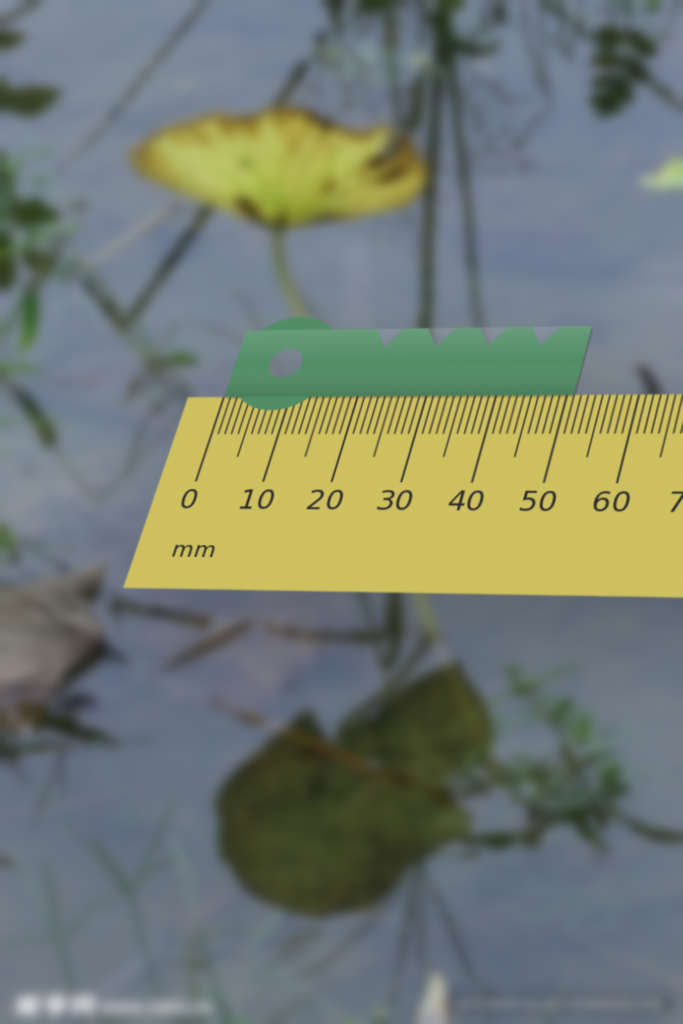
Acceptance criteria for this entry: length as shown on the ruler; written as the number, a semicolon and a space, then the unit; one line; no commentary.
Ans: 51; mm
